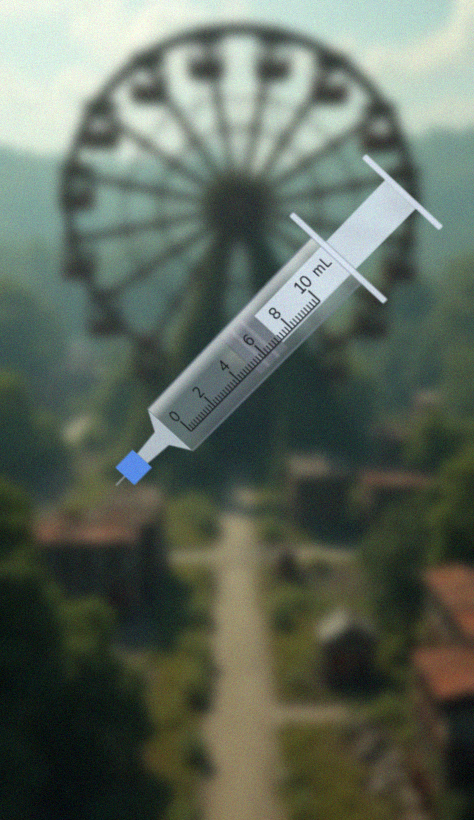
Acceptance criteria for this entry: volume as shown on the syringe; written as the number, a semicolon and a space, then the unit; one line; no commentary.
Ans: 5; mL
